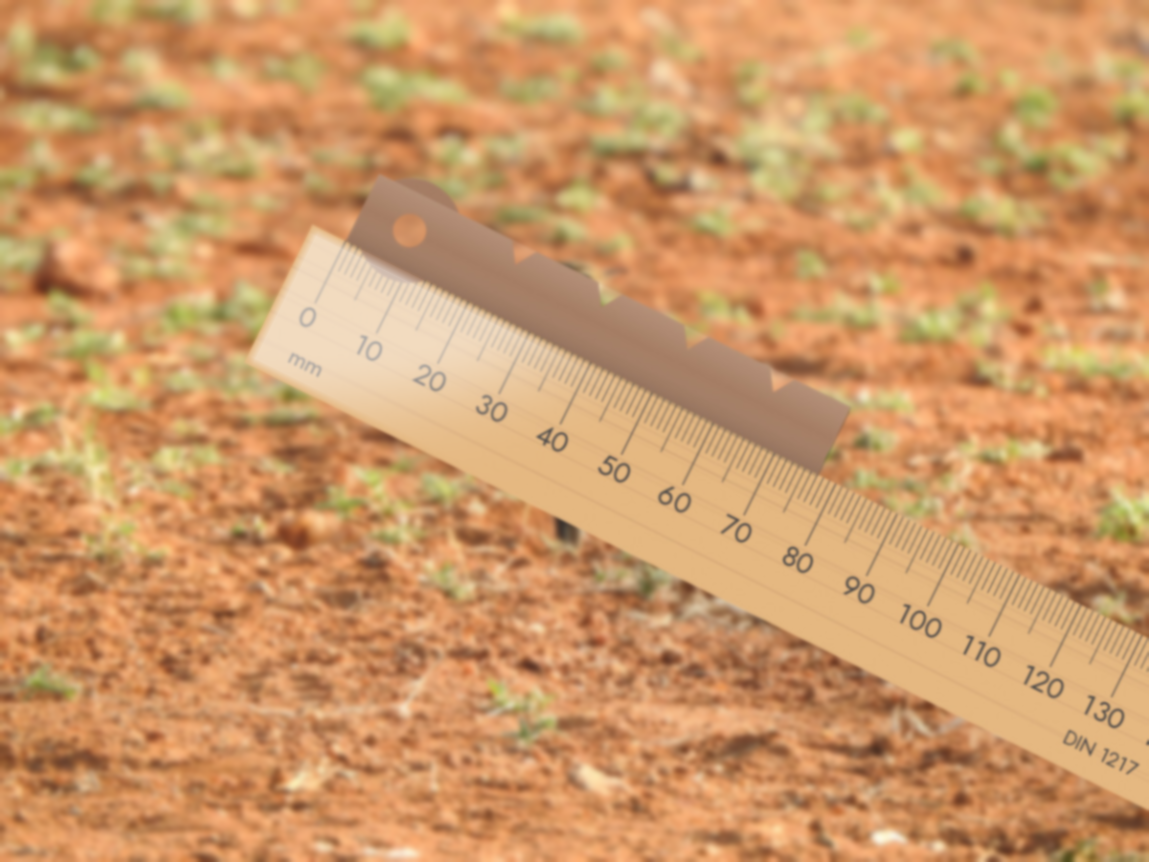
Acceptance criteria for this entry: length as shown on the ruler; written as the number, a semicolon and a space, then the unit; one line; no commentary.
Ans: 77; mm
